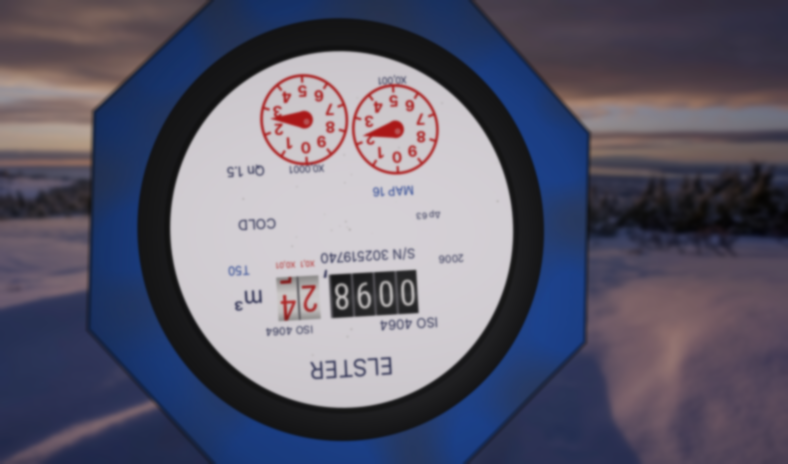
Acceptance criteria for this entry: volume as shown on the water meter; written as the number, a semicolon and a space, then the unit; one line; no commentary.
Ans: 98.2422; m³
